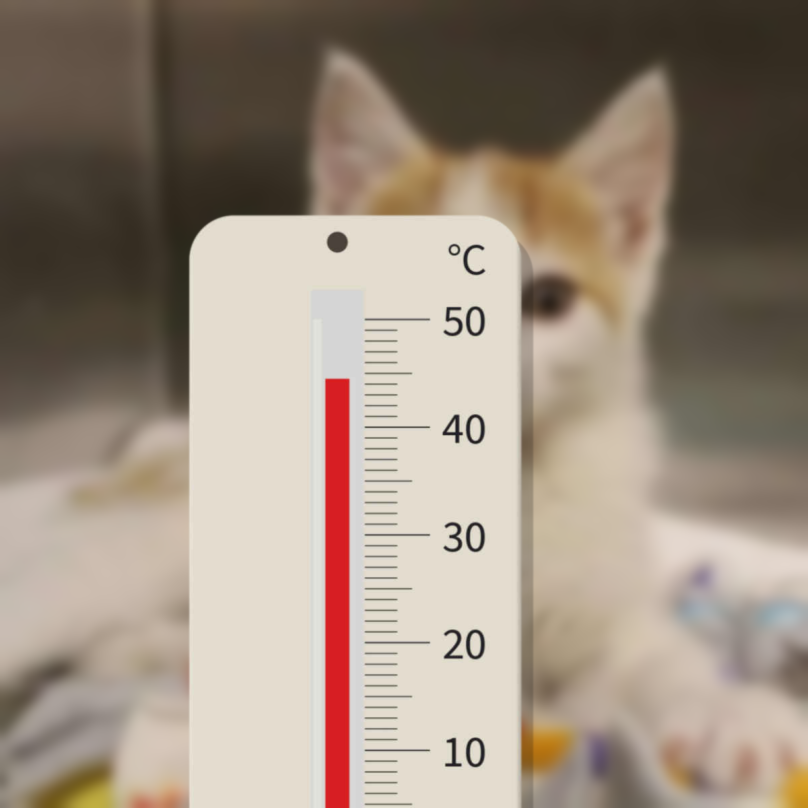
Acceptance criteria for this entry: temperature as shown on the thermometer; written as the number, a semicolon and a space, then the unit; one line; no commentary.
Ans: 44.5; °C
